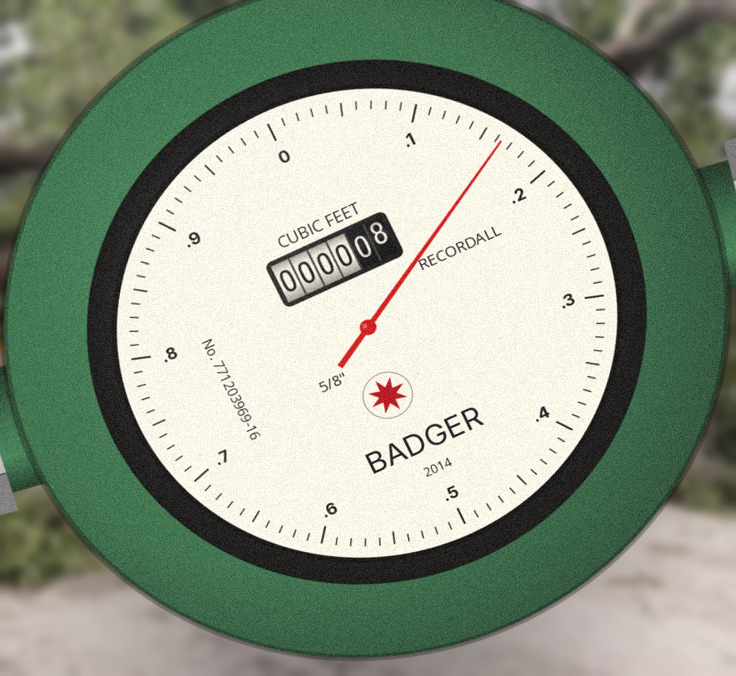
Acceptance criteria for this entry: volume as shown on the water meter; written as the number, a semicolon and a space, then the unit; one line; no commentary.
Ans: 8.16; ft³
